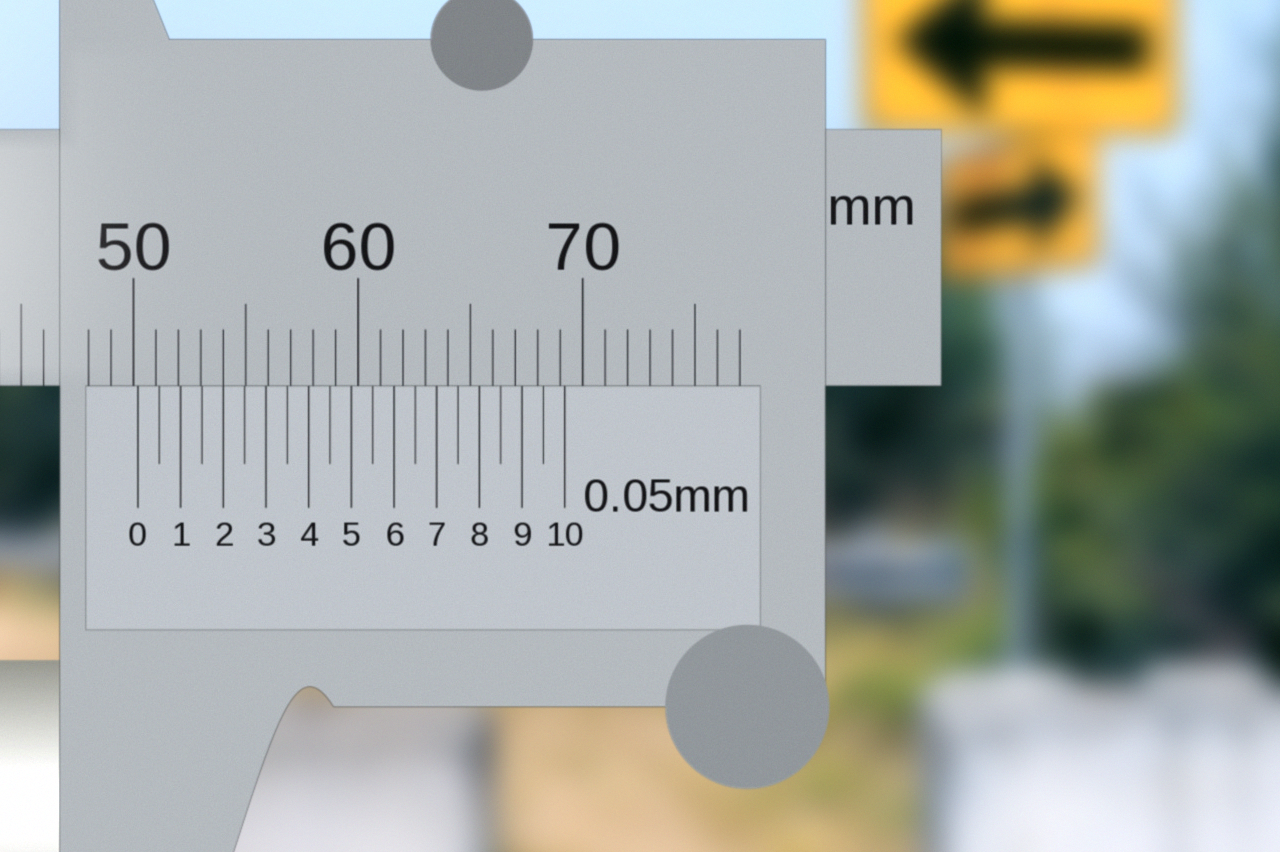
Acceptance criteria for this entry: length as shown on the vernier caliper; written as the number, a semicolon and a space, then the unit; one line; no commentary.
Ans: 50.2; mm
